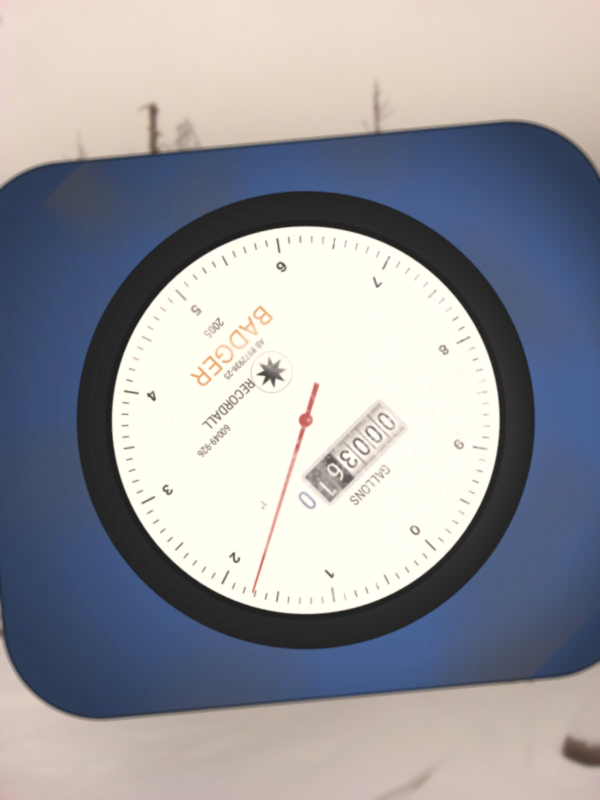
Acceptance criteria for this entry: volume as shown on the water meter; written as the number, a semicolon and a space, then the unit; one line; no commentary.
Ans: 3611.7; gal
